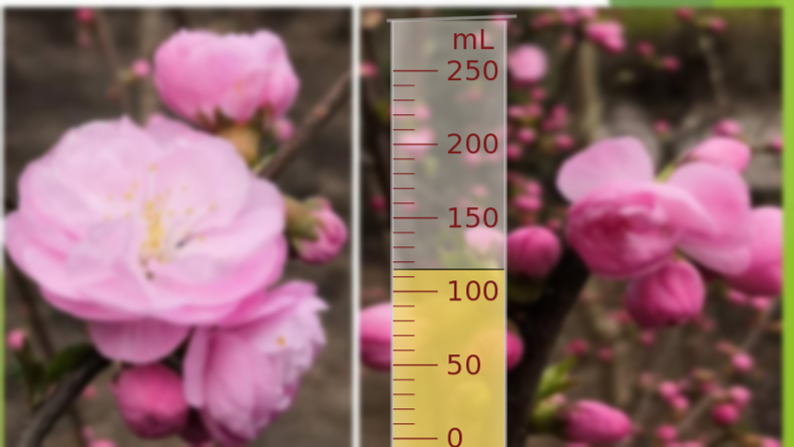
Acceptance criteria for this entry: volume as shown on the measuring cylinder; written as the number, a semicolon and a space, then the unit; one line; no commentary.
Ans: 115; mL
